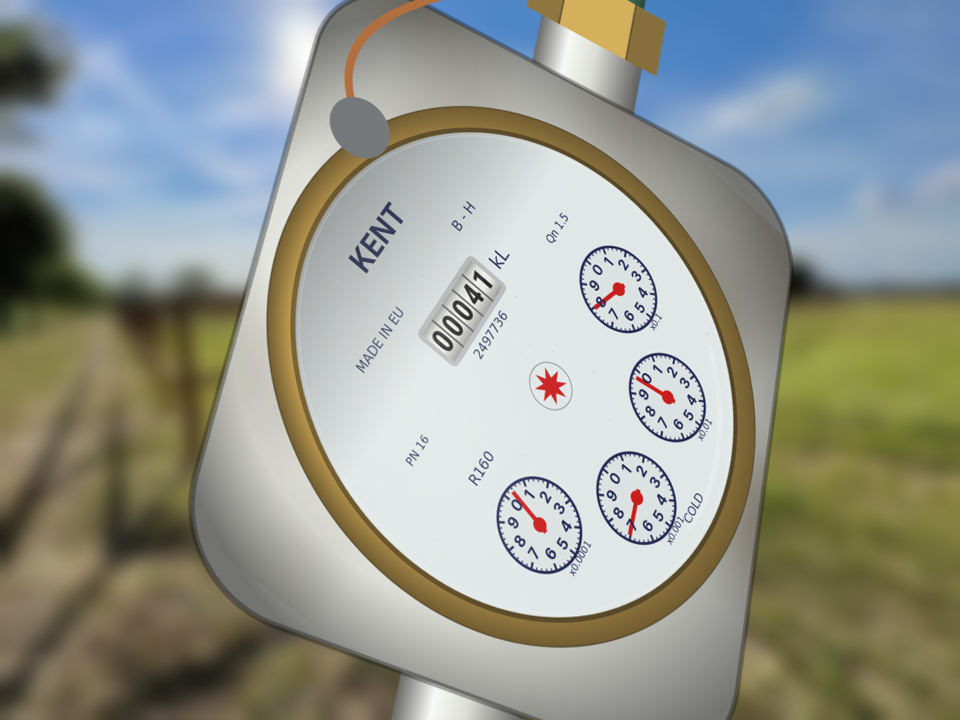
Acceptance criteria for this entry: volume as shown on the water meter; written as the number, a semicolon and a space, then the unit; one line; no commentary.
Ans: 41.7970; kL
